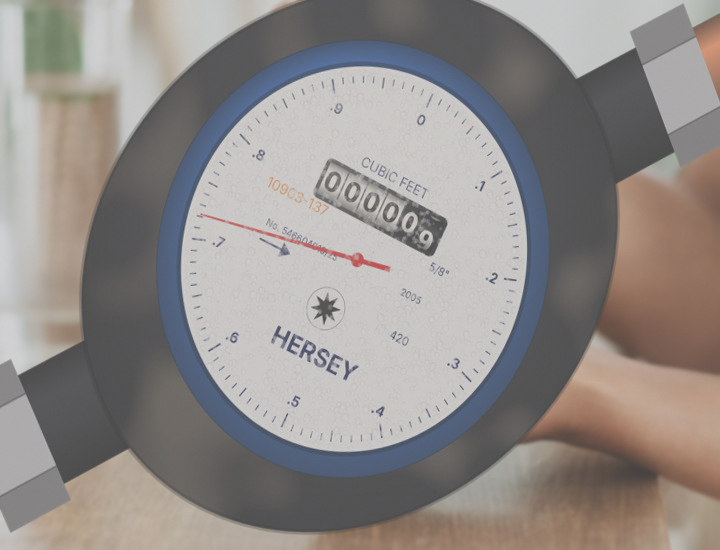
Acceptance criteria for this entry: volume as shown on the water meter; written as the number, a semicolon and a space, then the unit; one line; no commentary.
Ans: 8.72; ft³
